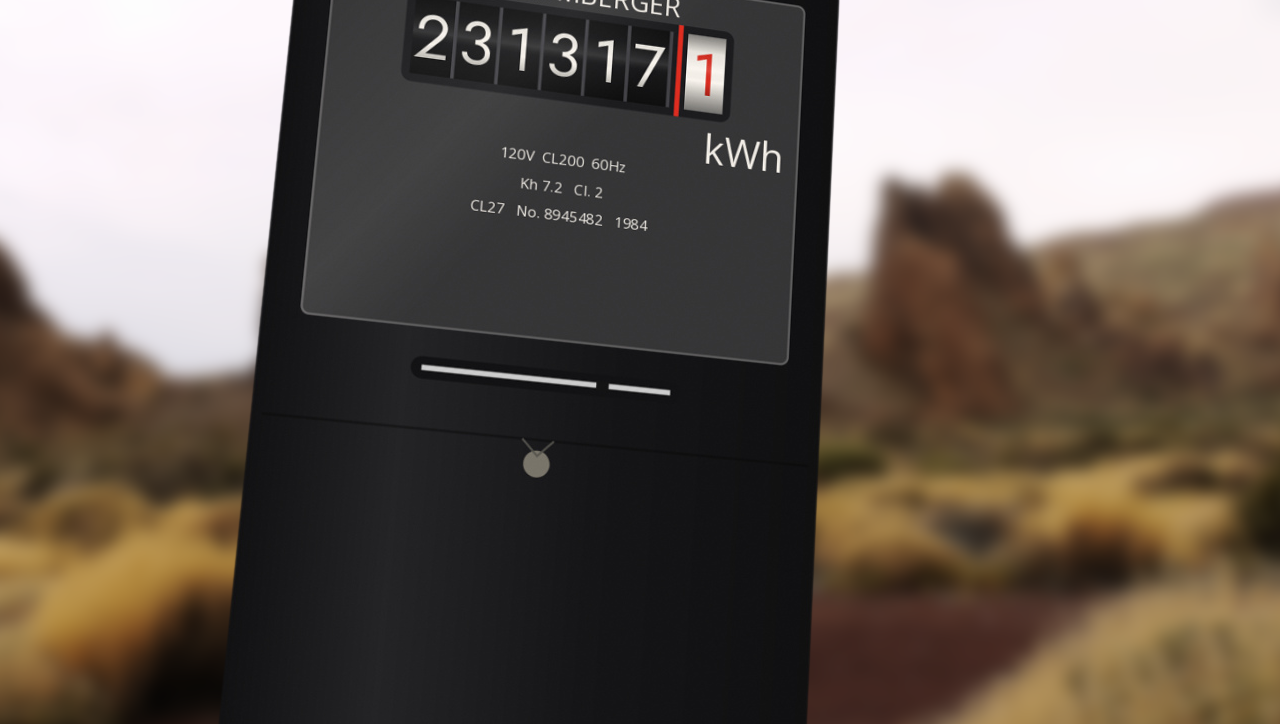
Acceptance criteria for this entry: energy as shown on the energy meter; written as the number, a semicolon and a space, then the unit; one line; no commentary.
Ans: 231317.1; kWh
